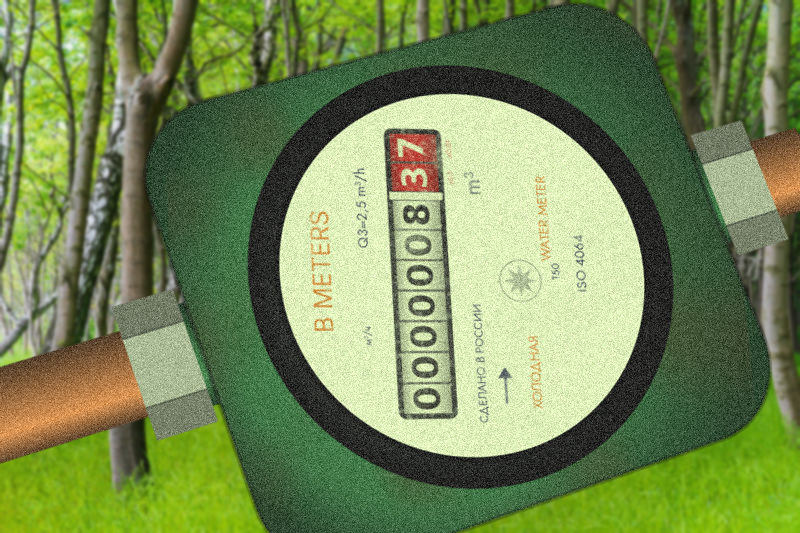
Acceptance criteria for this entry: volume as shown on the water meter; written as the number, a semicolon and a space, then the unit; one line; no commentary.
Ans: 8.37; m³
